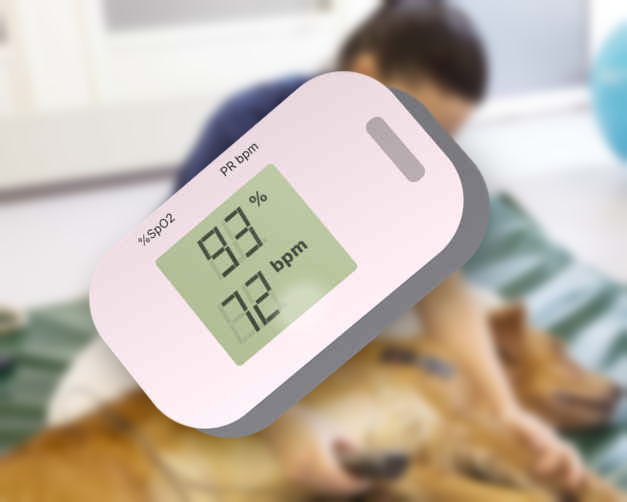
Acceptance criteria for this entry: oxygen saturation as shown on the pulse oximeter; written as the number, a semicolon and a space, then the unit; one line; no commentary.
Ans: 93; %
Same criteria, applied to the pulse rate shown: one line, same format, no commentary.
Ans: 72; bpm
